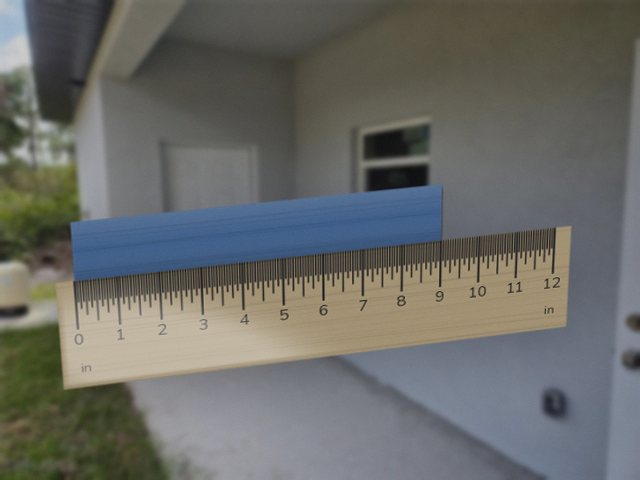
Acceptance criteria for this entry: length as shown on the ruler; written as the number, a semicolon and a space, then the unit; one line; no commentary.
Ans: 9; in
